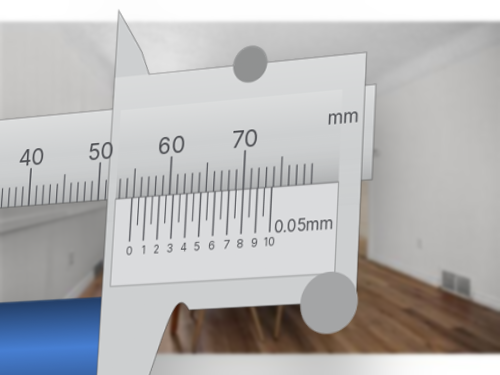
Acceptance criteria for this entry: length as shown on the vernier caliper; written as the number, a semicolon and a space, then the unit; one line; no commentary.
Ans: 54.8; mm
